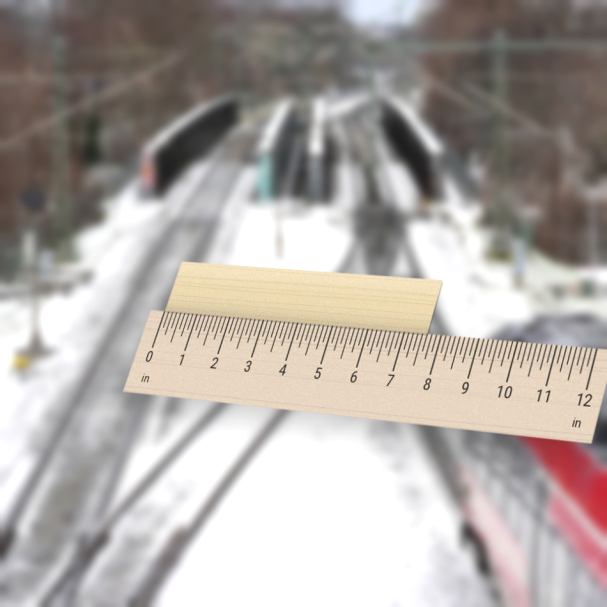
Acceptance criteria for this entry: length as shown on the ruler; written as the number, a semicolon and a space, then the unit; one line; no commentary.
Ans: 7.625; in
